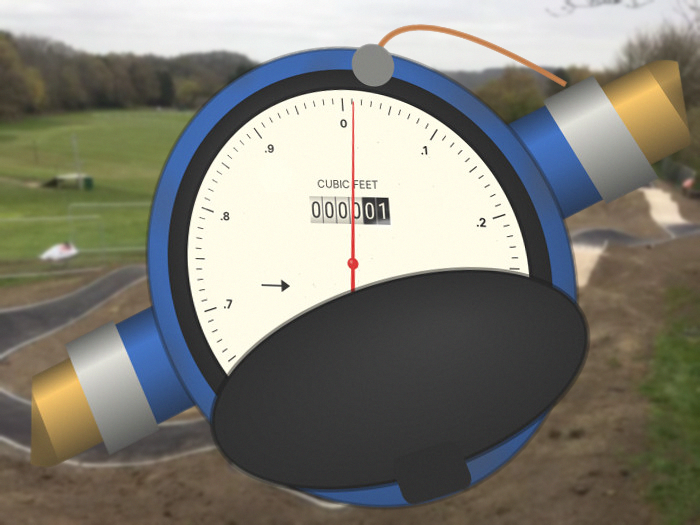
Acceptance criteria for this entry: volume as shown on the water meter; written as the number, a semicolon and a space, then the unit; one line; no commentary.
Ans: 1.01; ft³
